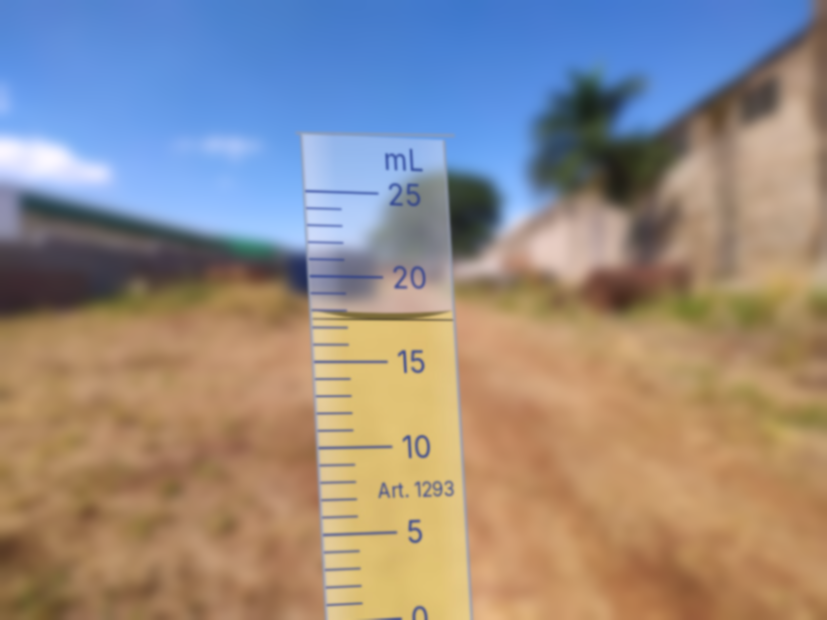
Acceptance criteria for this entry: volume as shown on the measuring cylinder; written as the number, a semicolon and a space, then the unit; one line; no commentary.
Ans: 17.5; mL
